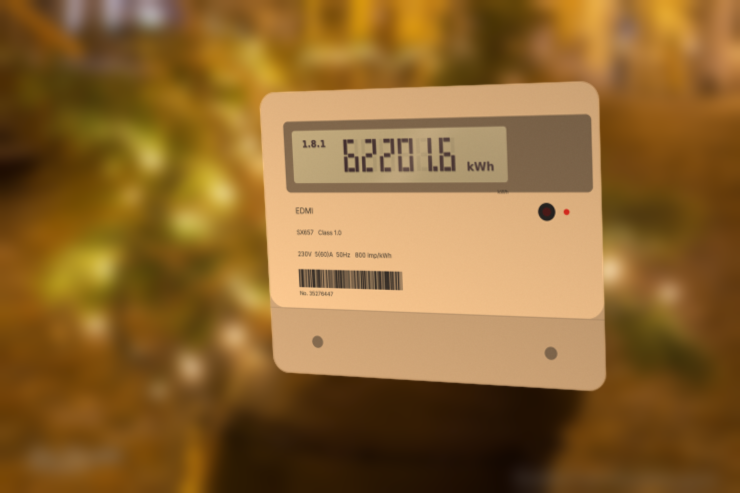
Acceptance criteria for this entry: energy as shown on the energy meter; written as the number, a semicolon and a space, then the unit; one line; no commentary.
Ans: 62201.6; kWh
